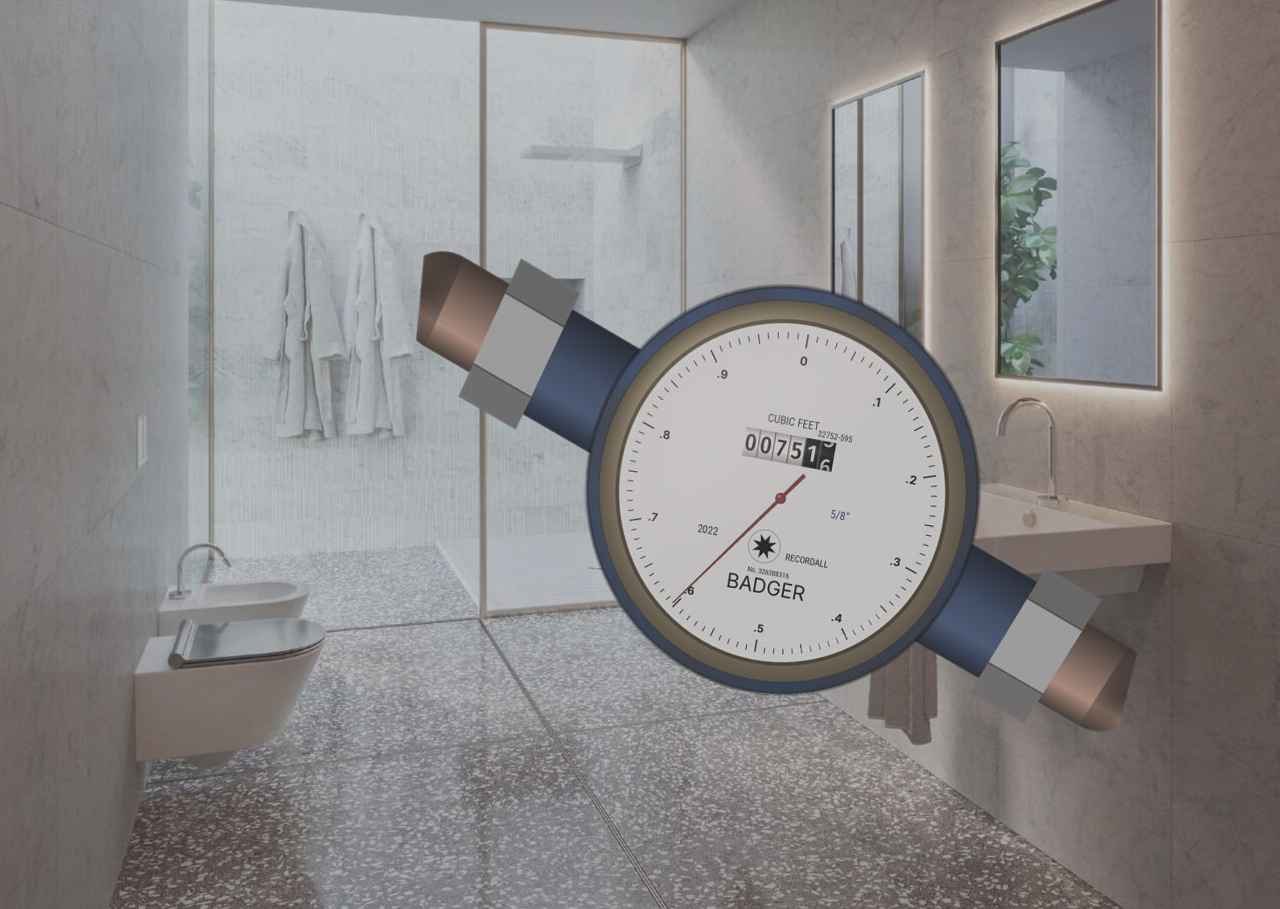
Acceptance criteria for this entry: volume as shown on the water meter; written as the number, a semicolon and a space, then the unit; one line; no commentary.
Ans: 7515.60; ft³
